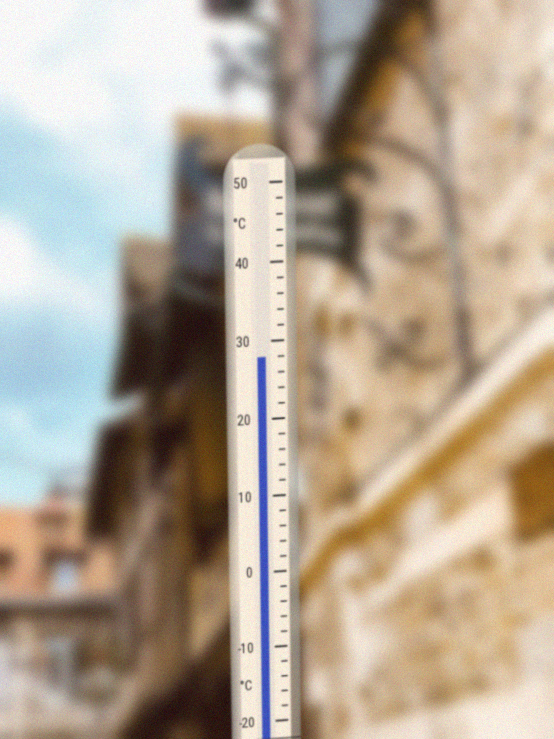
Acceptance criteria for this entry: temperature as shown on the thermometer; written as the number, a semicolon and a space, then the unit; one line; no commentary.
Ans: 28; °C
